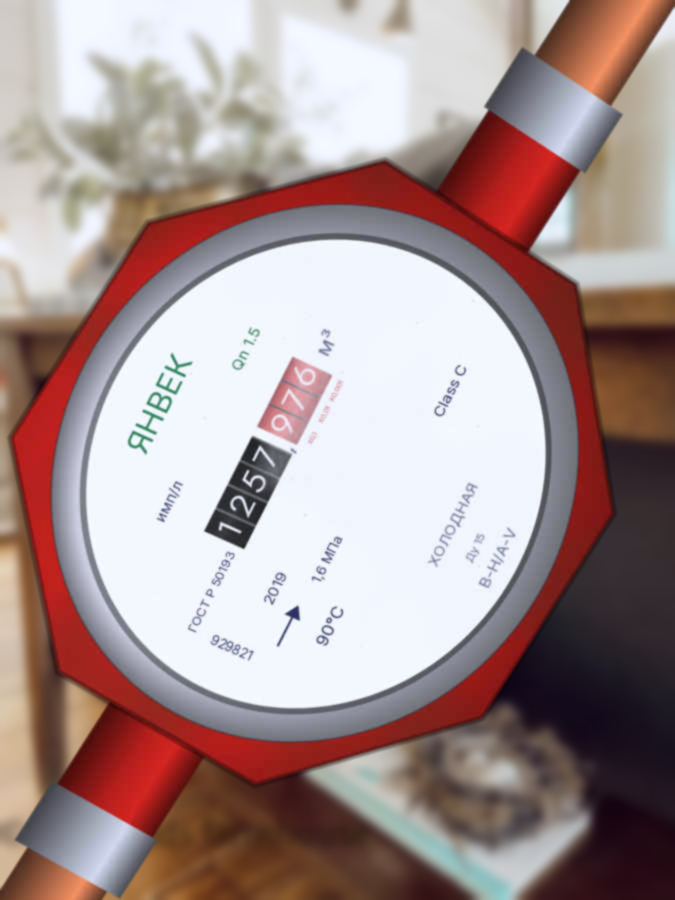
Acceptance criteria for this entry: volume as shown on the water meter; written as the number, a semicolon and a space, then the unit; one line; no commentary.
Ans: 1257.976; m³
